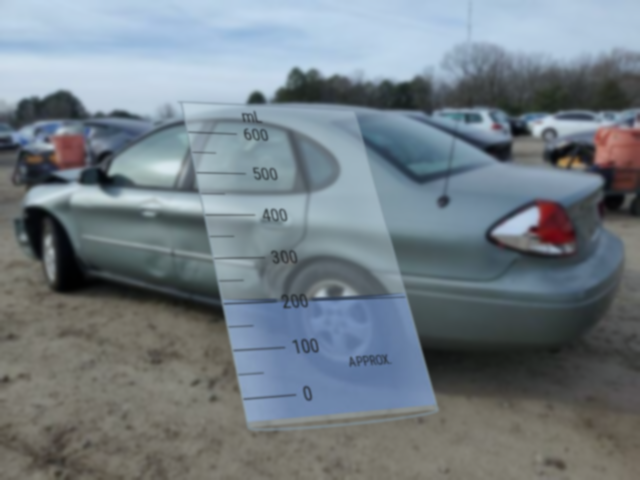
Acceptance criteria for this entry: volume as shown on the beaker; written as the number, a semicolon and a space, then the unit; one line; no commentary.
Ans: 200; mL
